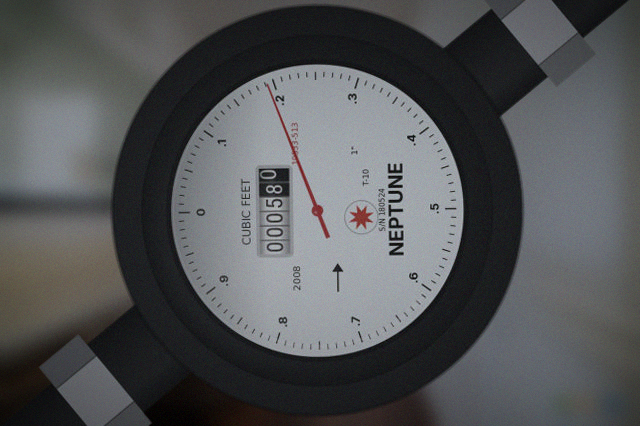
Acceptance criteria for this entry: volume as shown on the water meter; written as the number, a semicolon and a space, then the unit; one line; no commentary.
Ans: 580.19; ft³
